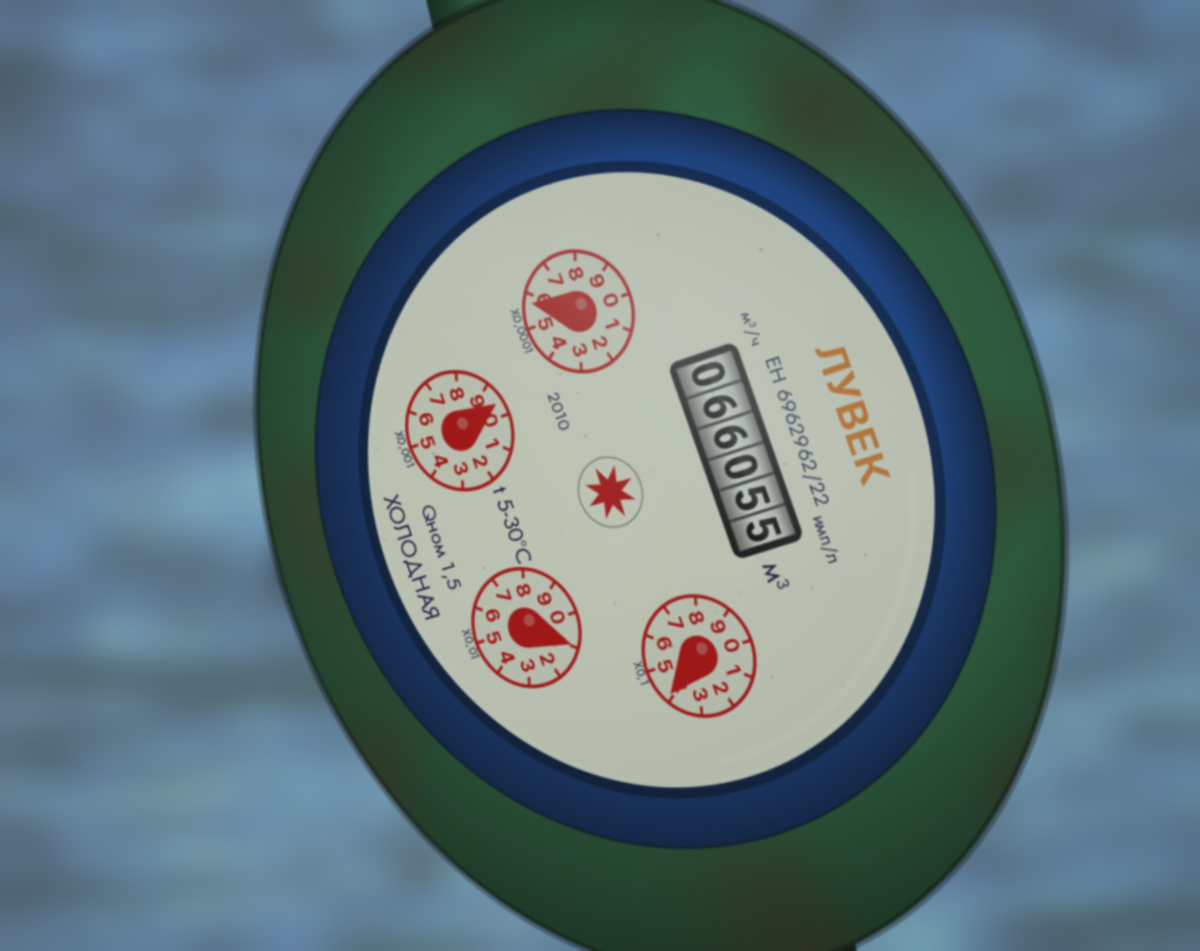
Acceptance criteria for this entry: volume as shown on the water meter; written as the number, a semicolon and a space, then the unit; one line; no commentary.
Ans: 66055.4095; m³
